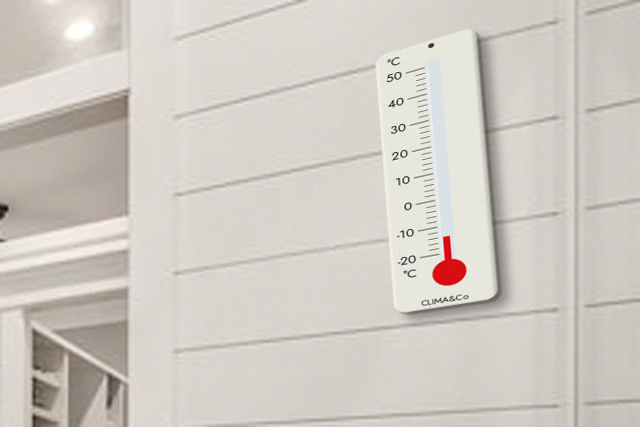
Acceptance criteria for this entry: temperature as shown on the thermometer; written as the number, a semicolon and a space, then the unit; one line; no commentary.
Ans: -14; °C
